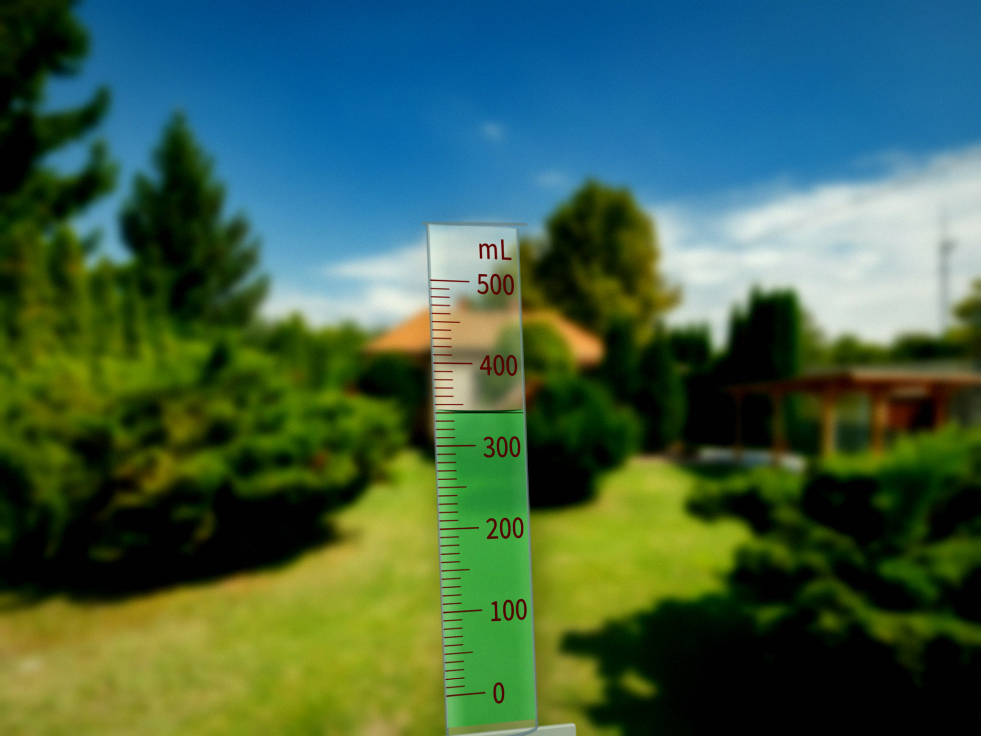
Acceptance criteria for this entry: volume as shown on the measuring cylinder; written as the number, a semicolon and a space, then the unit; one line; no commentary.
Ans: 340; mL
